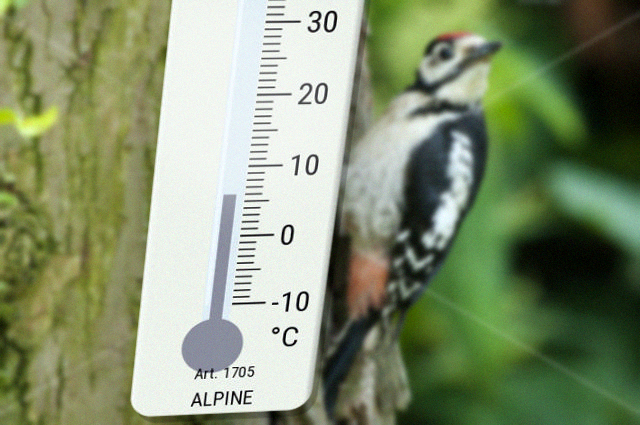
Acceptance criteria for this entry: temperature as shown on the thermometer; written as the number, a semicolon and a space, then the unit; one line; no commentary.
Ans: 6; °C
